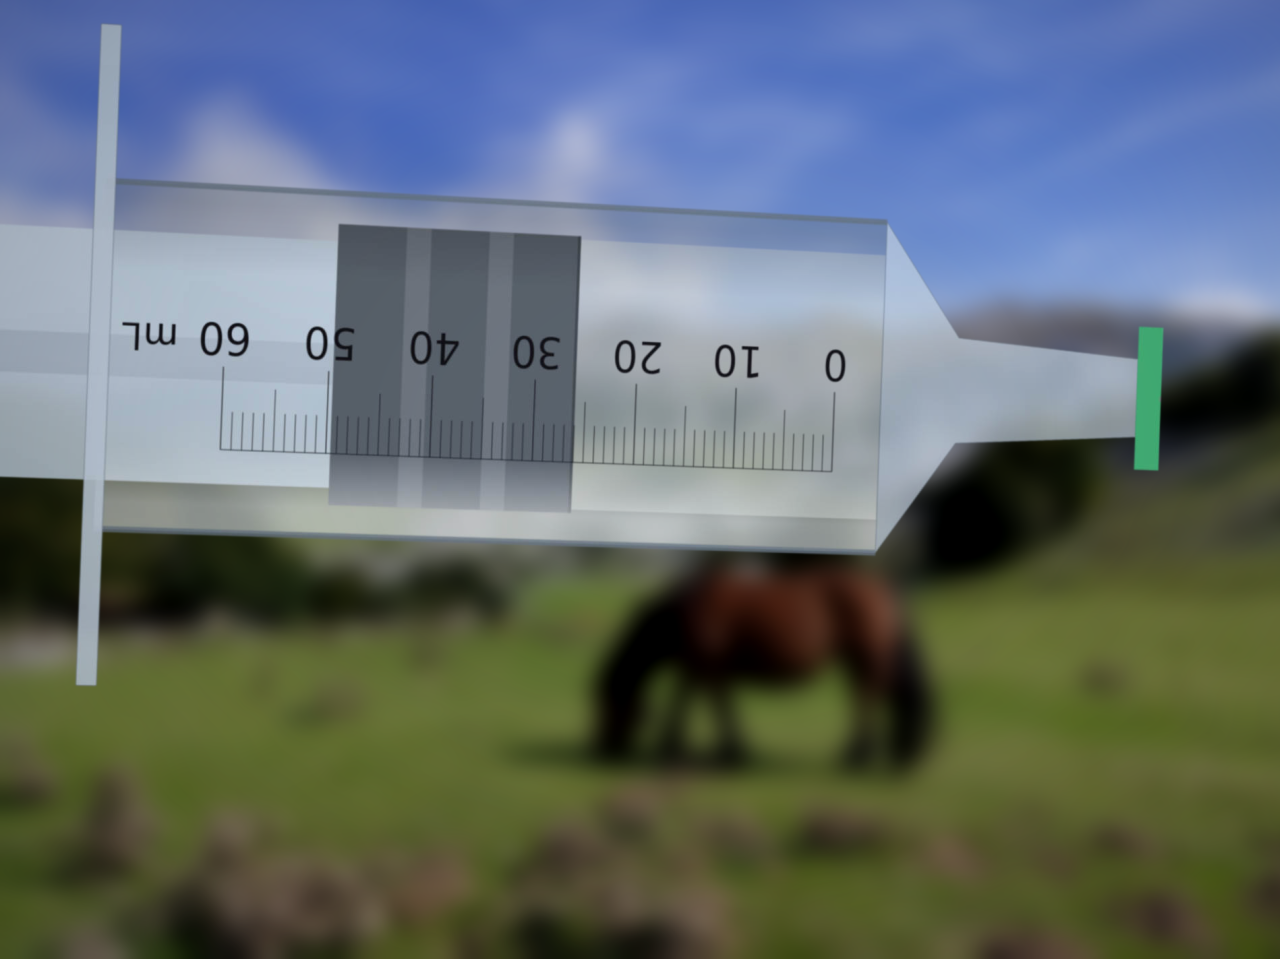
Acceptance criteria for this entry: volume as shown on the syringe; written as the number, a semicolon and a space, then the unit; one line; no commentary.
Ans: 26; mL
